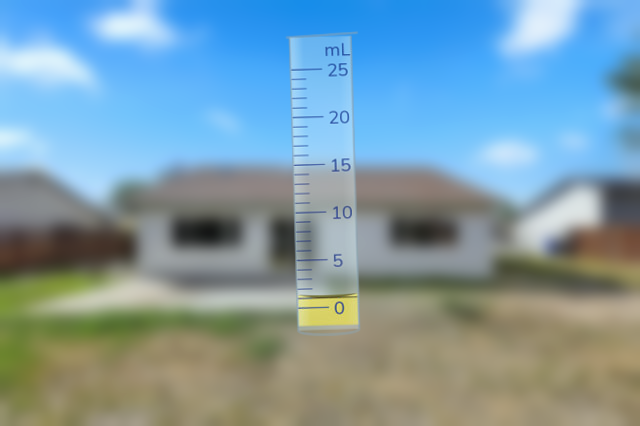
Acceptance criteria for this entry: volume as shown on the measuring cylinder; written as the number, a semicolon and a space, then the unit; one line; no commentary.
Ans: 1; mL
